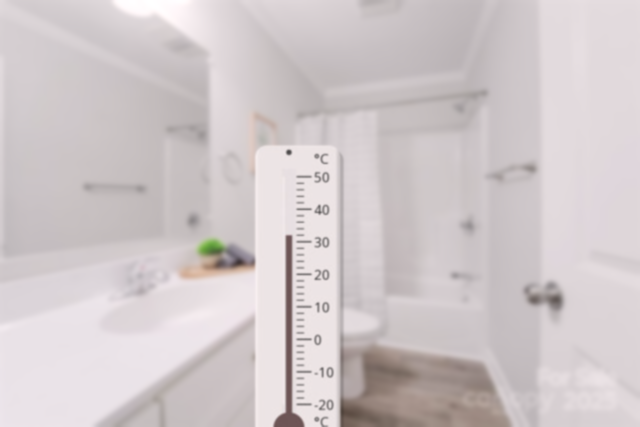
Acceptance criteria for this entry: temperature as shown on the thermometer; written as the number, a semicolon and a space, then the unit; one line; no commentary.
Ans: 32; °C
